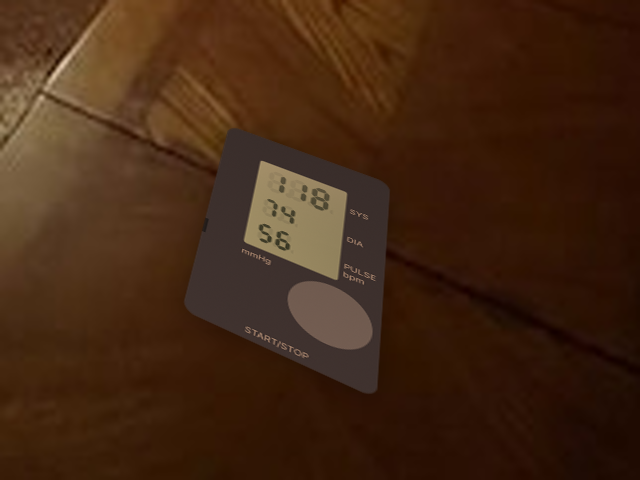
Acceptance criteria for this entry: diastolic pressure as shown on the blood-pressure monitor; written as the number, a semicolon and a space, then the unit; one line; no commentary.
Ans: 74; mmHg
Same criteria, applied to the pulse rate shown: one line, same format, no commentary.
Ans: 56; bpm
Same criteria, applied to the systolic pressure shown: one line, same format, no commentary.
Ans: 118; mmHg
